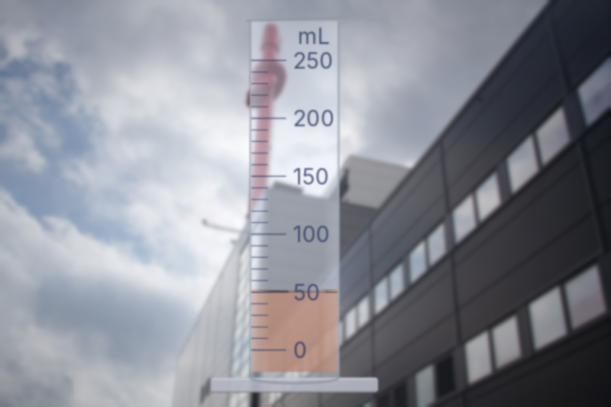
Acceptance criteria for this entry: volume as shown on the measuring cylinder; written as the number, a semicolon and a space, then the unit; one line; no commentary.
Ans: 50; mL
